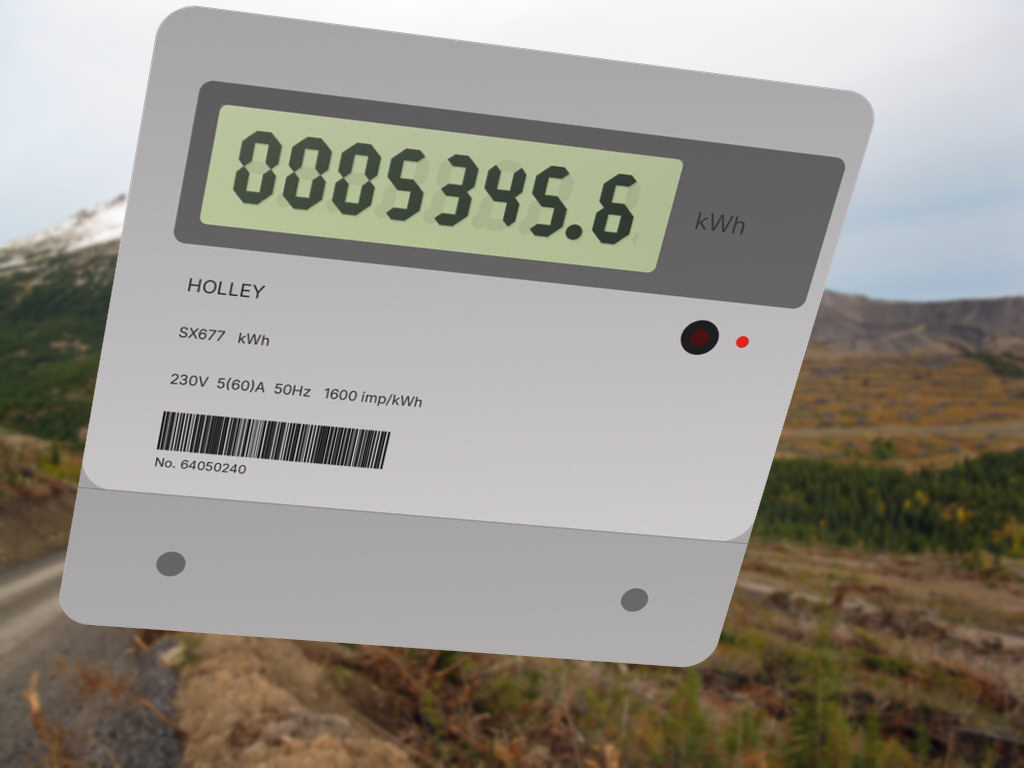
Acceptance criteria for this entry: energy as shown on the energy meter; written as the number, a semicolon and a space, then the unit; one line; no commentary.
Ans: 5345.6; kWh
